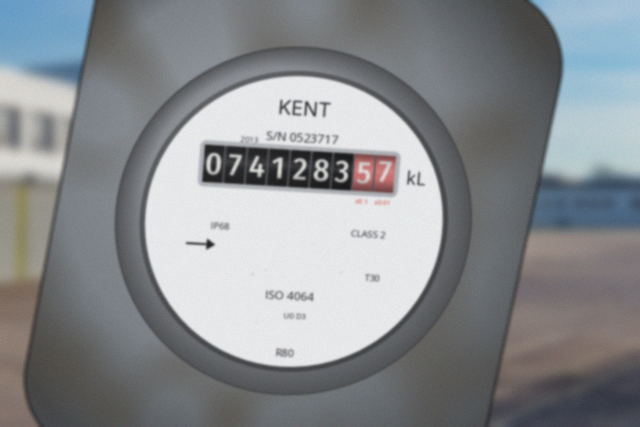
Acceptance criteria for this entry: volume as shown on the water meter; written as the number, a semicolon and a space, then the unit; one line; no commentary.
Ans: 741283.57; kL
